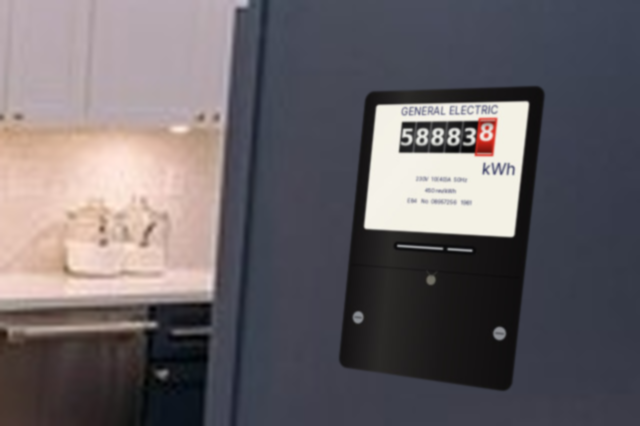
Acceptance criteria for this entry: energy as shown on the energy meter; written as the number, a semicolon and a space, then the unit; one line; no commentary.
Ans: 58883.8; kWh
